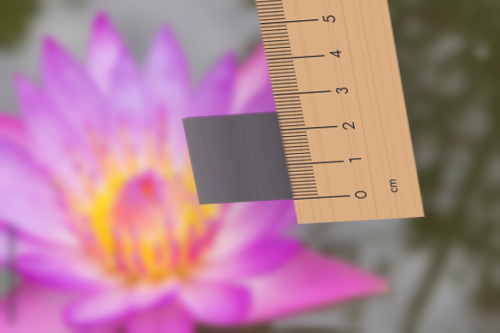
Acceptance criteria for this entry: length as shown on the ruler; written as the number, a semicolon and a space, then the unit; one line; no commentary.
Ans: 2.5; cm
